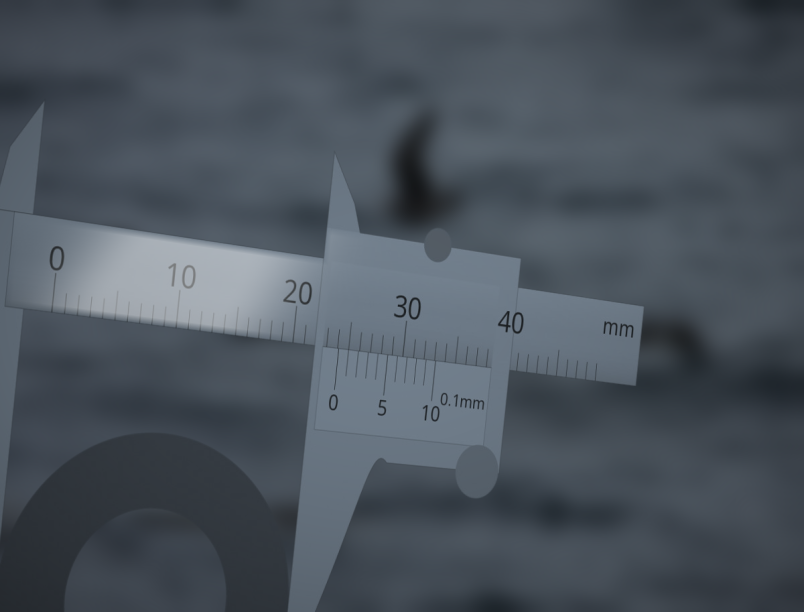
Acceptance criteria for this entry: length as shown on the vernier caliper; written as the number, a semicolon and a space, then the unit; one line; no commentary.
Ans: 24.1; mm
